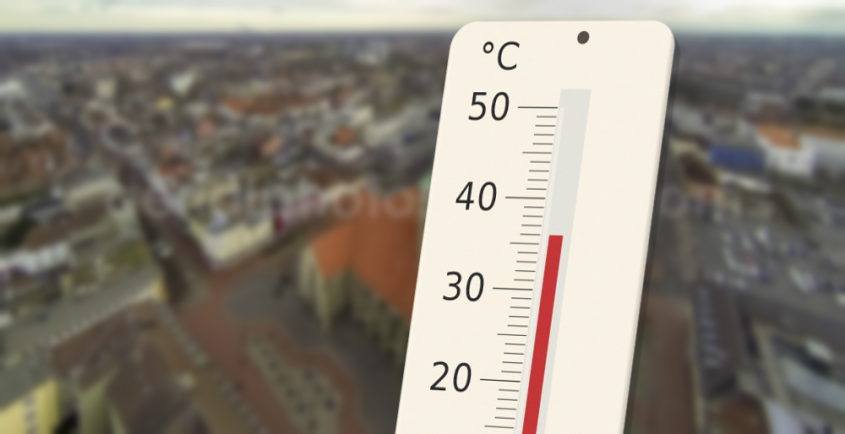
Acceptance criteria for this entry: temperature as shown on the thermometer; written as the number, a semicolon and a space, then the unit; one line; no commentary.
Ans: 36; °C
